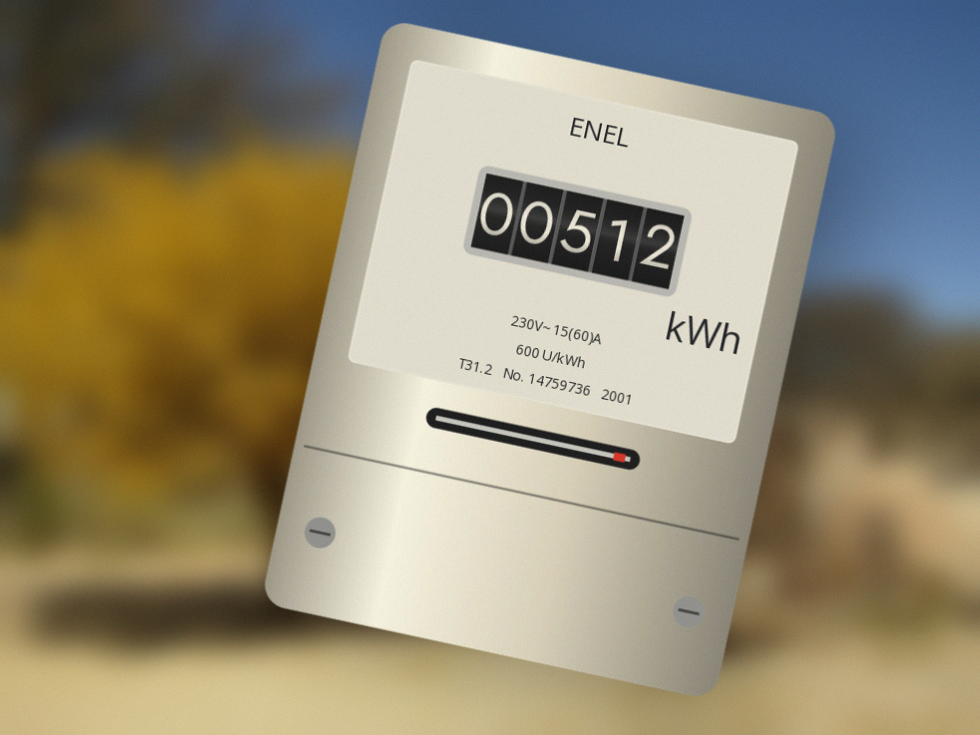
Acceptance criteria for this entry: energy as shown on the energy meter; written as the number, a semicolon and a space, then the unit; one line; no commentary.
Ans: 512; kWh
